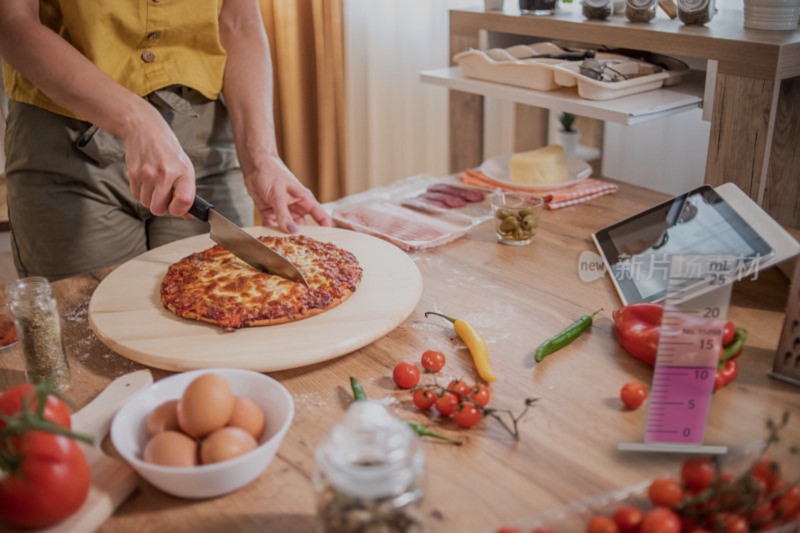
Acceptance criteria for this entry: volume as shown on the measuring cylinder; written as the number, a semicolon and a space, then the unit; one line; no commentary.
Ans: 11; mL
